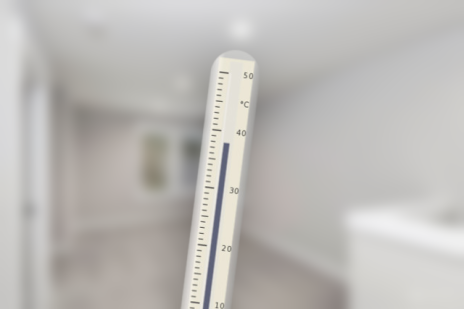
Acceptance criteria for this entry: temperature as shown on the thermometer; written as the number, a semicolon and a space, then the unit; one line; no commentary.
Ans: 38; °C
